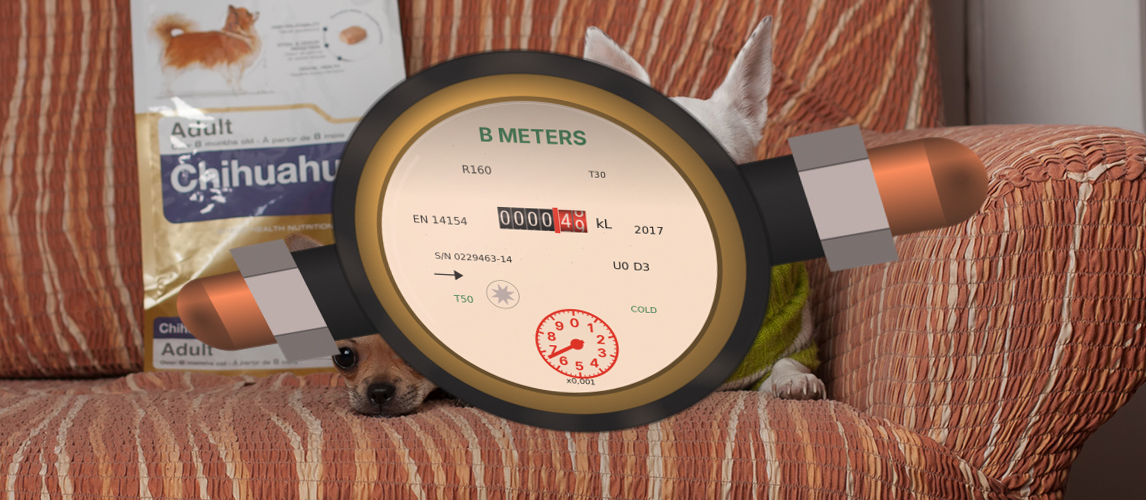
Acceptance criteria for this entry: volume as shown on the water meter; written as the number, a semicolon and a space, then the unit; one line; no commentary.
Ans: 0.486; kL
